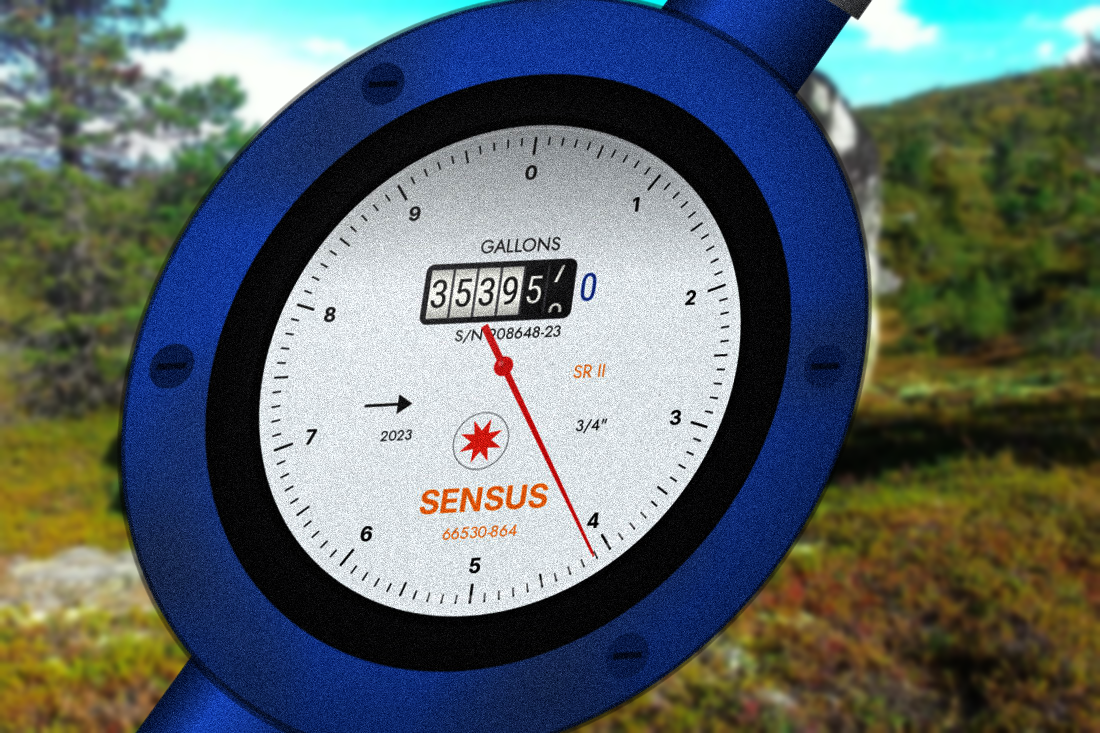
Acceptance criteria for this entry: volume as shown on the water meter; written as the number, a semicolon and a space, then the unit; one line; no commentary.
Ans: 3539574.1; gal
